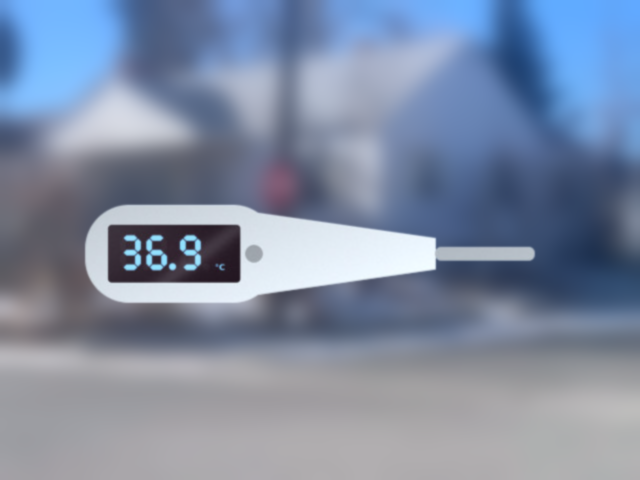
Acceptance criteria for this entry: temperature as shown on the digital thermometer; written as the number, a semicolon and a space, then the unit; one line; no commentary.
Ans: 36.9; °C
